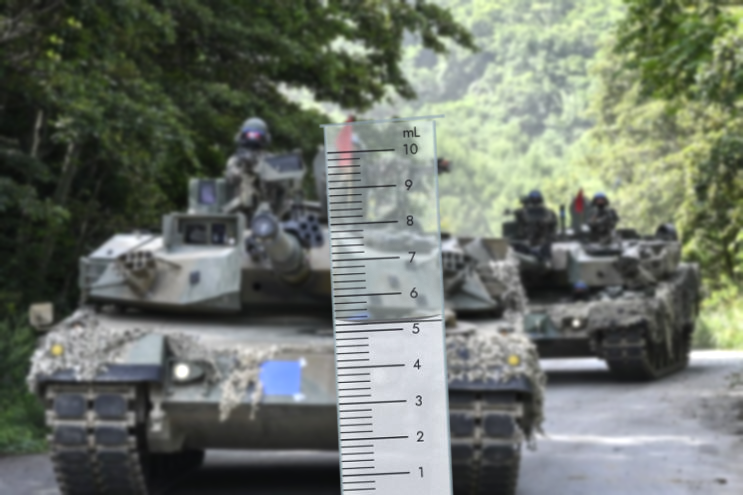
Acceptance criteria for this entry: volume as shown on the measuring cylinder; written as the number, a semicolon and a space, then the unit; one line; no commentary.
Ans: 5.2; mL
